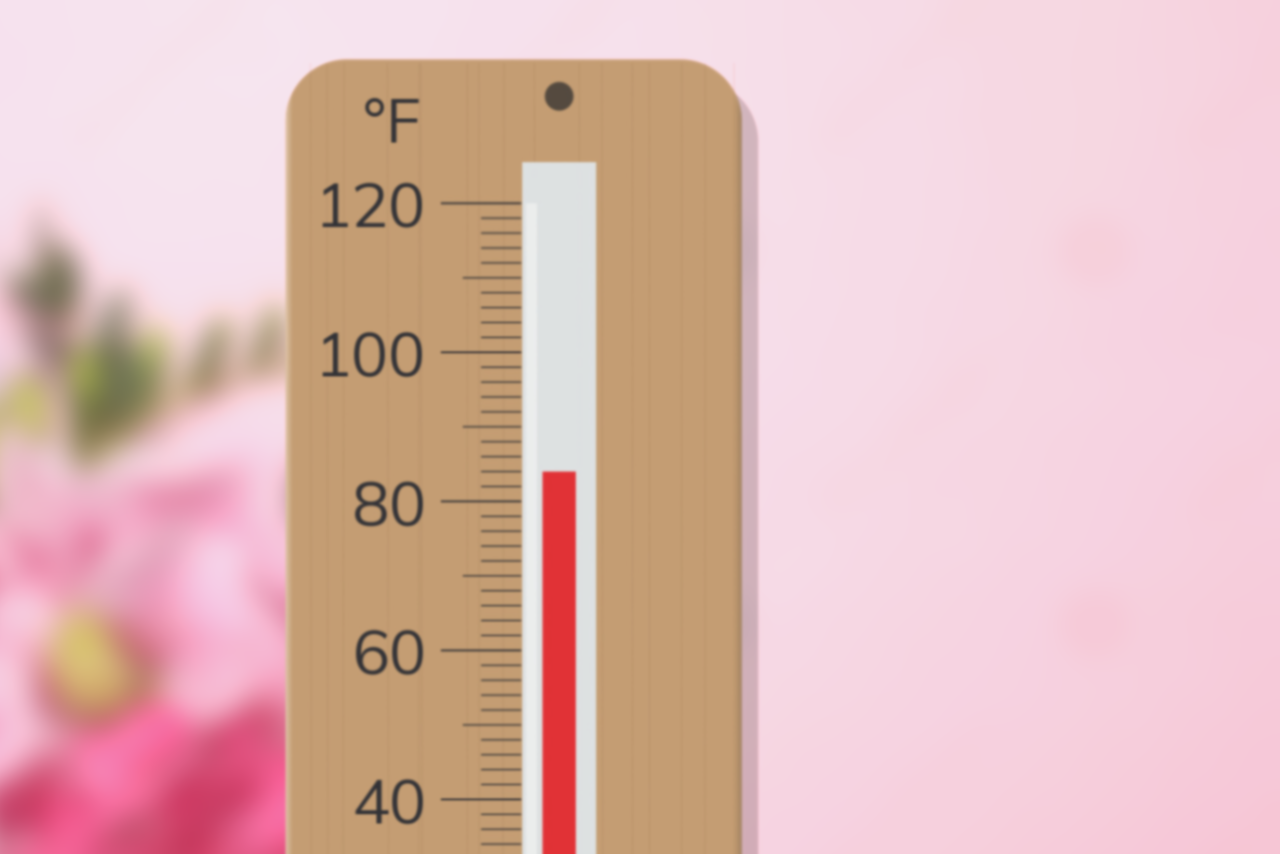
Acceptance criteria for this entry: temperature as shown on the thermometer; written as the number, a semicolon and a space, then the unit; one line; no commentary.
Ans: 84; °F
